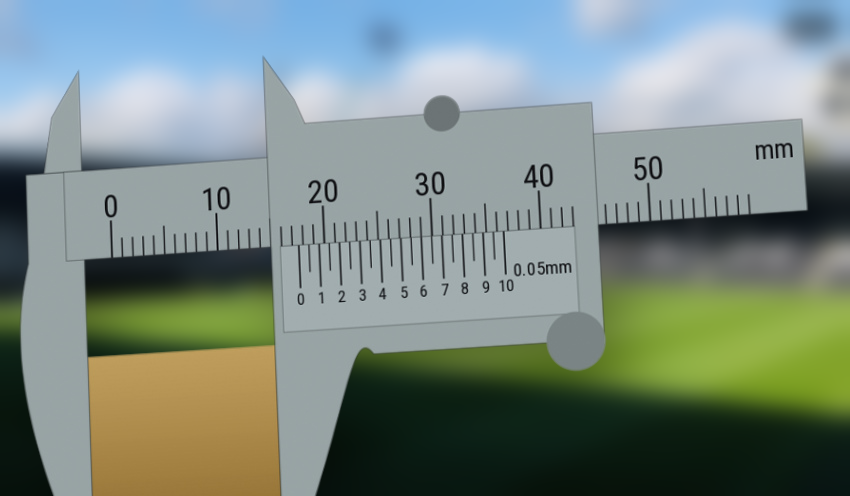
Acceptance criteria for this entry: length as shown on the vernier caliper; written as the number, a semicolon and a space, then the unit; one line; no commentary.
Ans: 17.6; mm
